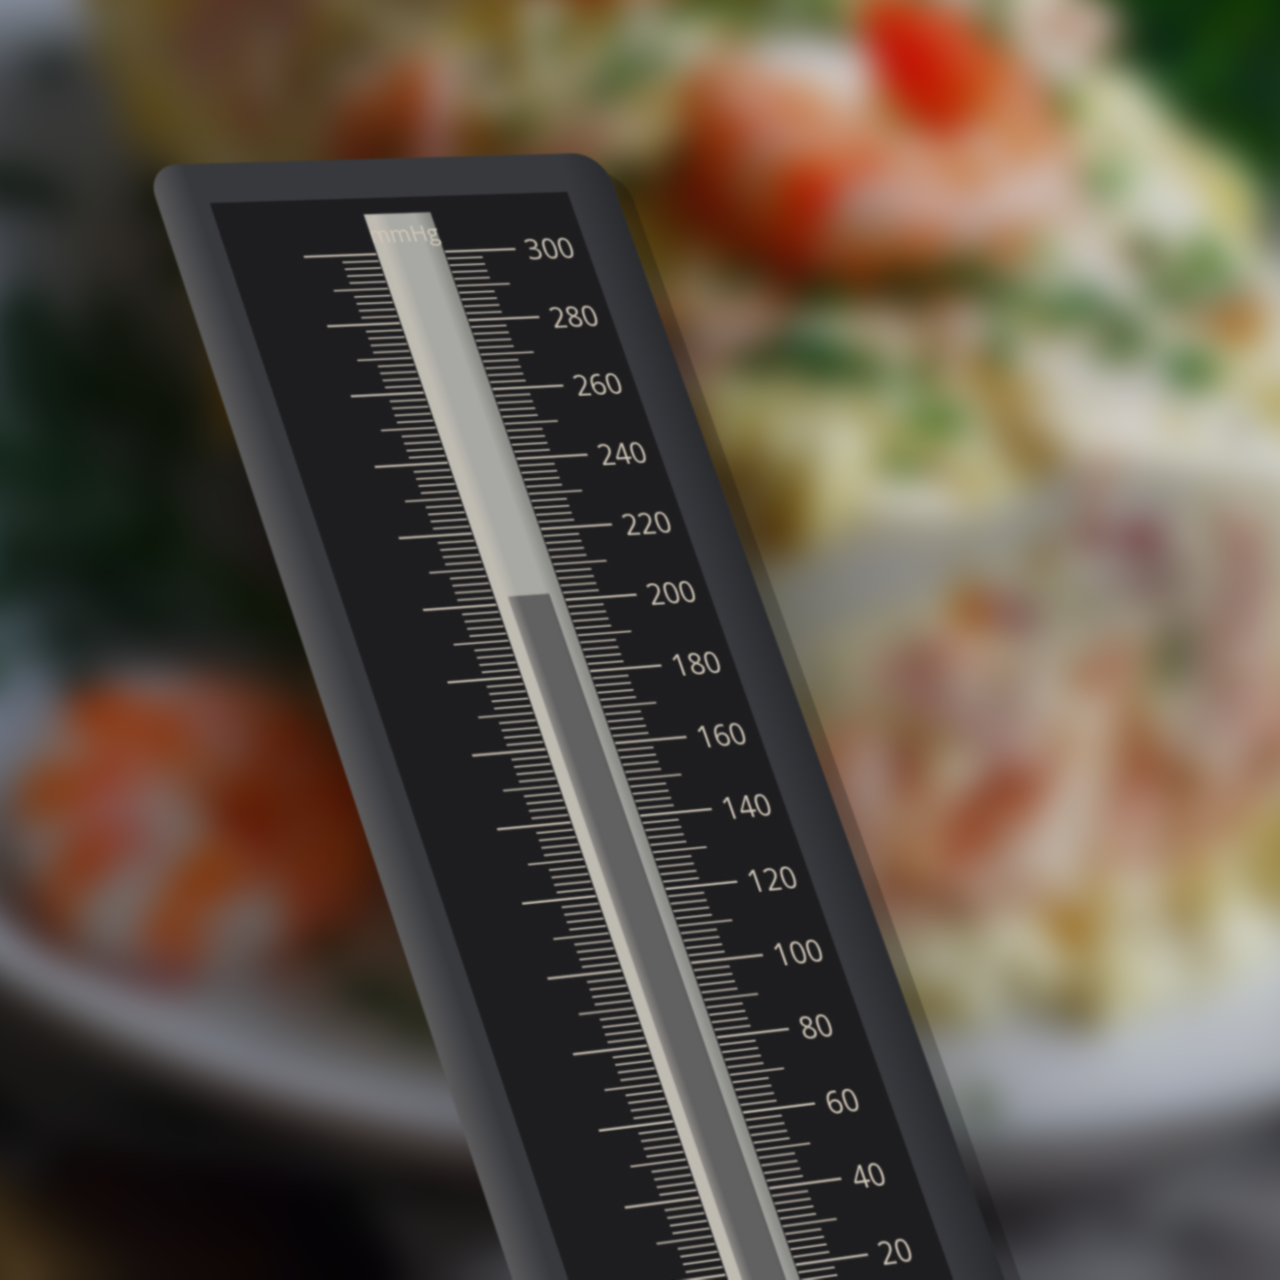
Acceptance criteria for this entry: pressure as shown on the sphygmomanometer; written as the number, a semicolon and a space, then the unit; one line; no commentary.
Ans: 202; mmHg
